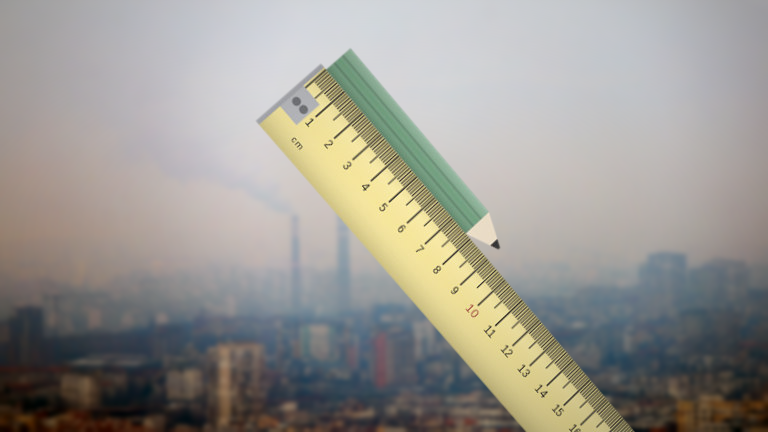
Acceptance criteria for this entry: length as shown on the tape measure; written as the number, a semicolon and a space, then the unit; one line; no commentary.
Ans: 9; cm
